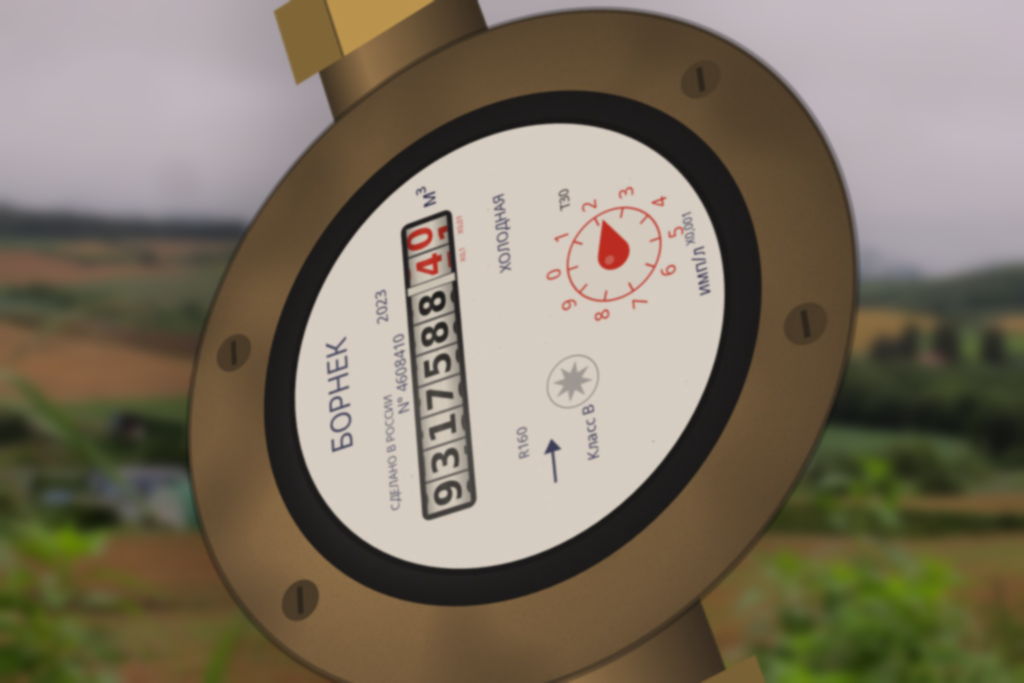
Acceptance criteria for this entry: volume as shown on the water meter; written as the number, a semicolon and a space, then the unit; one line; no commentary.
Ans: 9317588.402; m³
